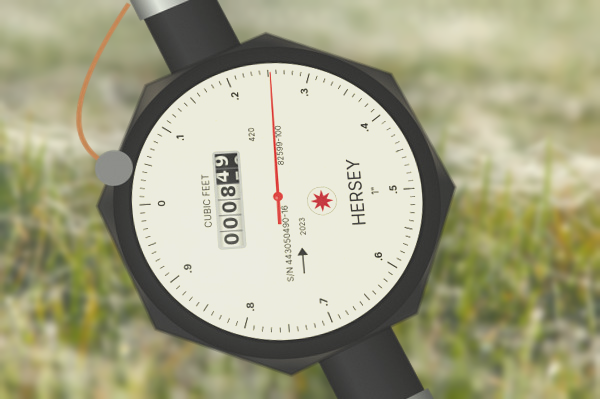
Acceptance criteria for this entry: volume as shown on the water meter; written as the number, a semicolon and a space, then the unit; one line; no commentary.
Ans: 849.25; ft³
